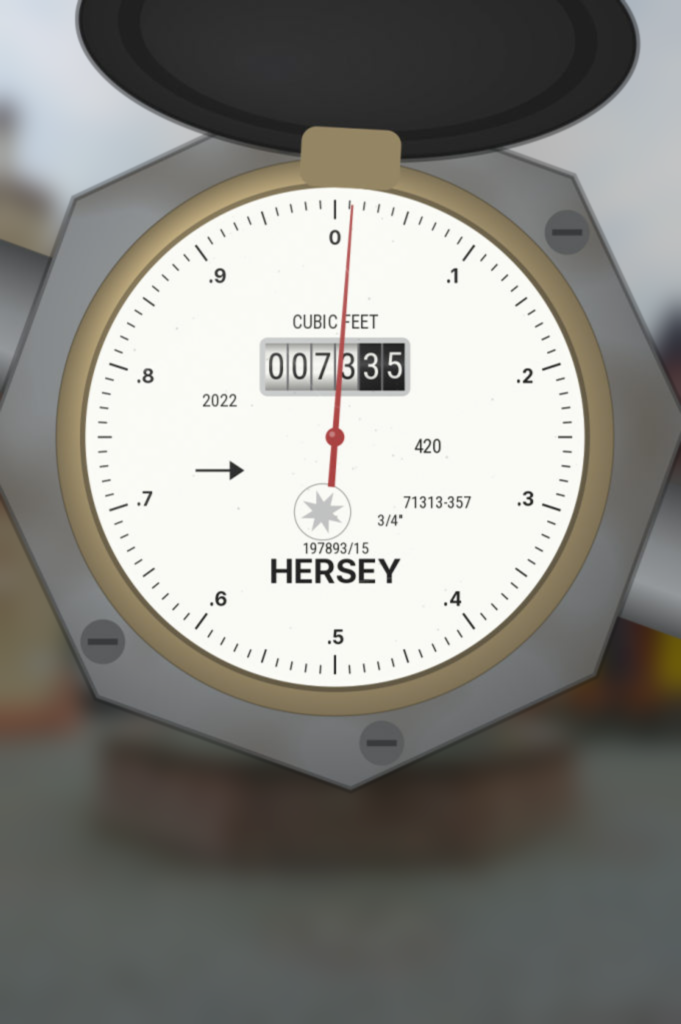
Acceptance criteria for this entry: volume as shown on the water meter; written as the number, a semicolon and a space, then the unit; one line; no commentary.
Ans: 7335.01; ft³
